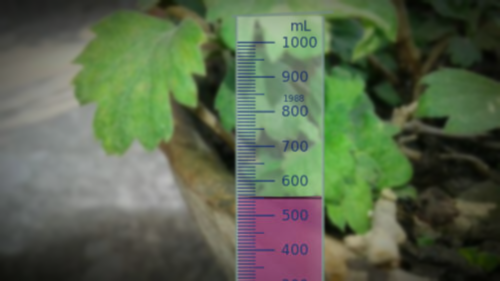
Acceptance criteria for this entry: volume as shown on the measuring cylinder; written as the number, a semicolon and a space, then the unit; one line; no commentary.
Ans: 550; mL
